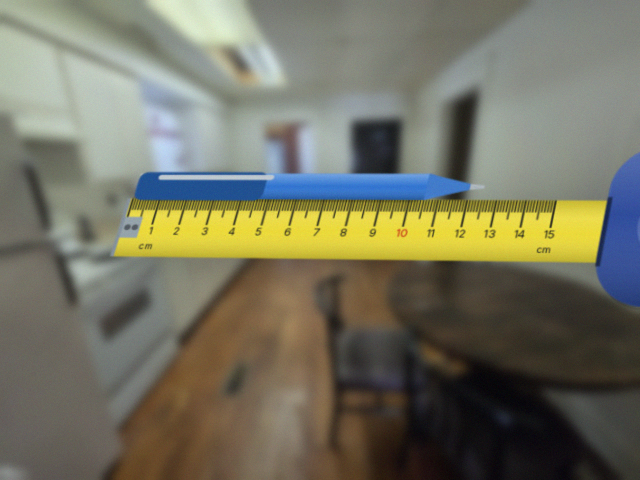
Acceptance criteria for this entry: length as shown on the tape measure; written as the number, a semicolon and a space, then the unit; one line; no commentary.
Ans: 12.5; cm
